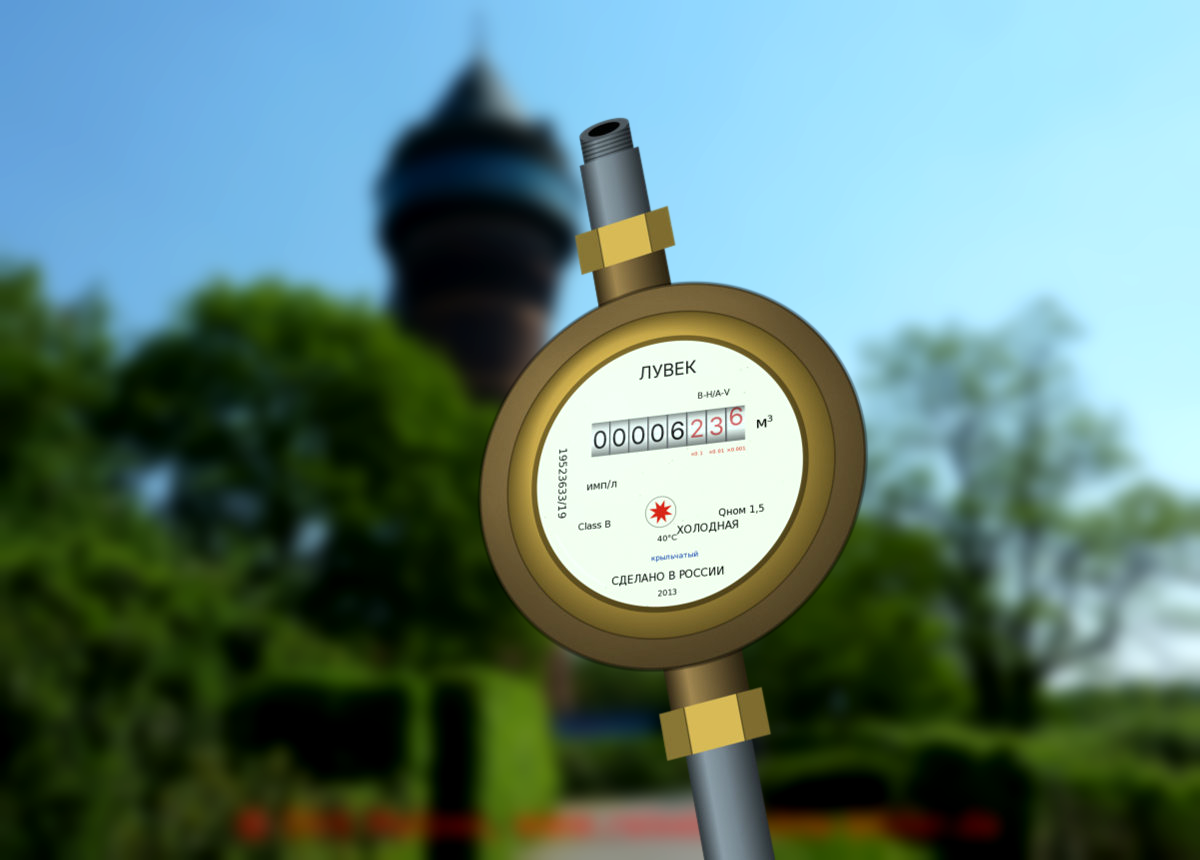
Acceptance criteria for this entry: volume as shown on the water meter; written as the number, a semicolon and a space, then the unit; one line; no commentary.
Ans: 6.236; m³
